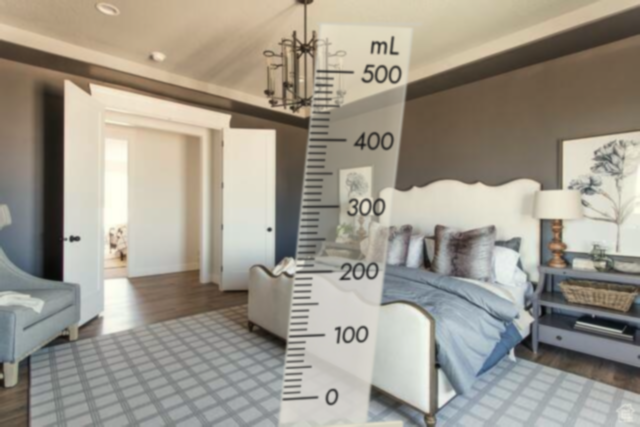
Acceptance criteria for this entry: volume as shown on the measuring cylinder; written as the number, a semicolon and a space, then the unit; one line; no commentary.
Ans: 200; mL
